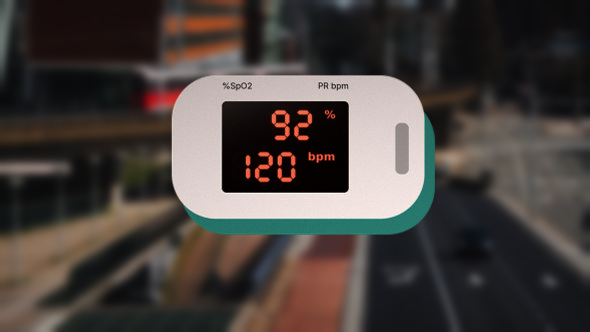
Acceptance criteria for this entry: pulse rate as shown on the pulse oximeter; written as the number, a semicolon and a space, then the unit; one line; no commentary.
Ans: 120; bpm
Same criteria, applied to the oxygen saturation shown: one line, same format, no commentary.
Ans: 92; %
